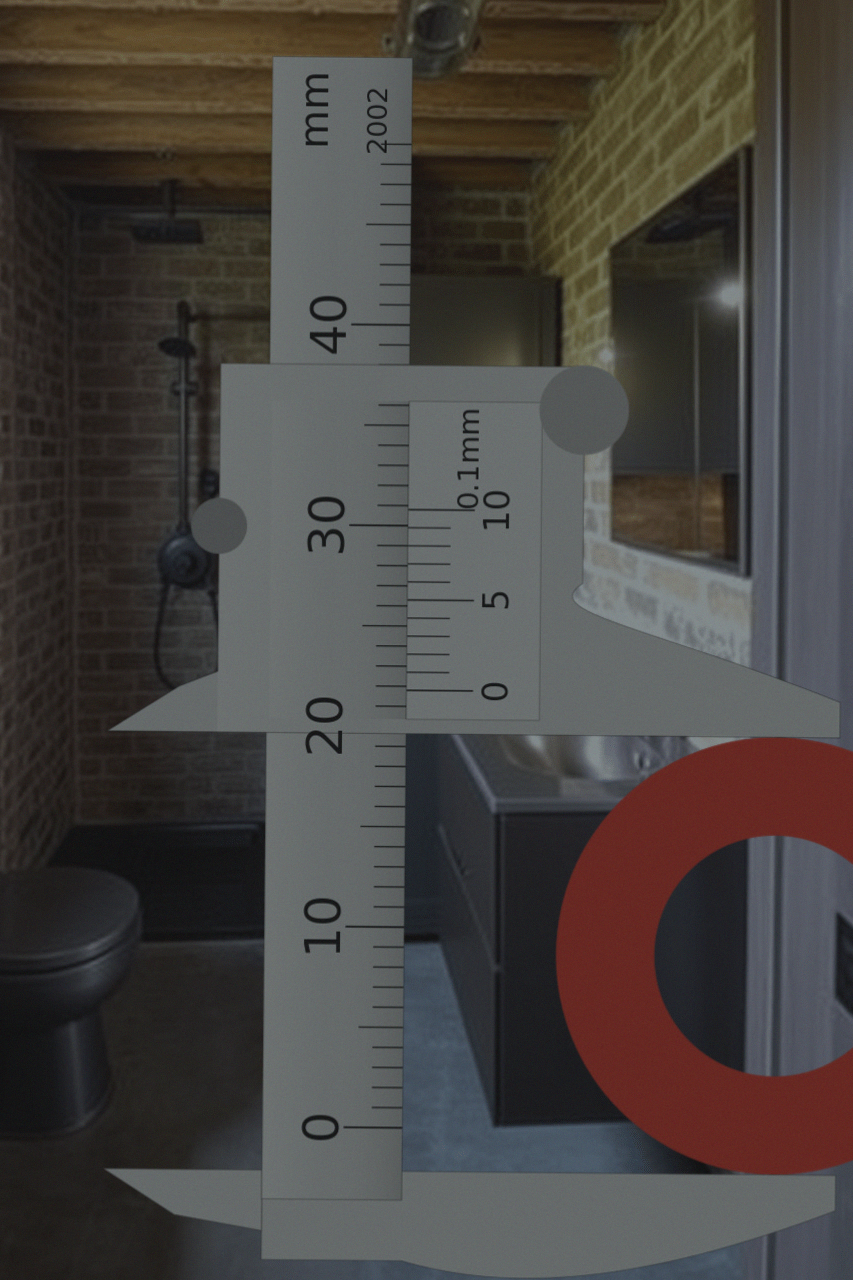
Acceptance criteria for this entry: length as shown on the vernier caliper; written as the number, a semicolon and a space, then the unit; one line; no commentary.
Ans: 21.8; mm
